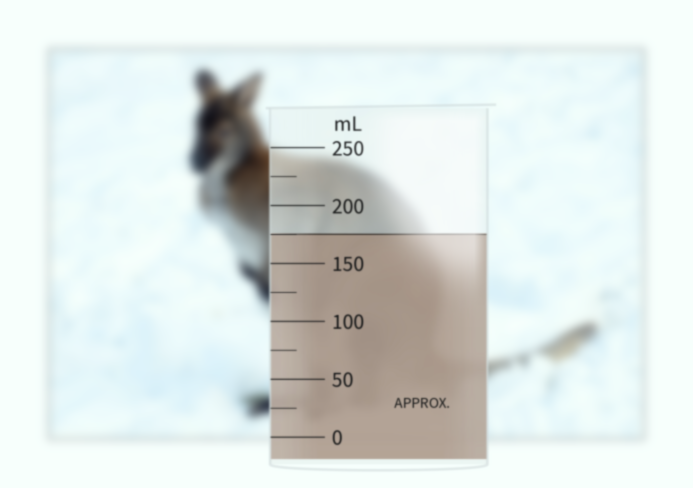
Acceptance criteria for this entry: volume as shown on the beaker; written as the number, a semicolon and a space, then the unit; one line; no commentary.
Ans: 175; mL
